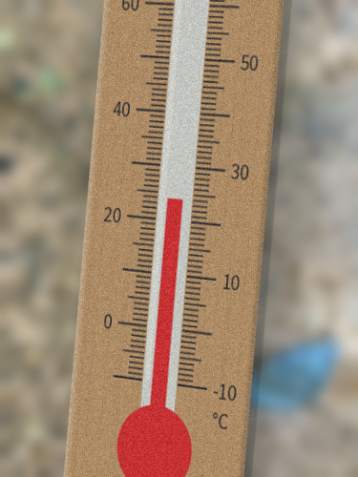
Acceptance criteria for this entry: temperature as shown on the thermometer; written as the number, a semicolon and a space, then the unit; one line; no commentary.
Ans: 24; °C
